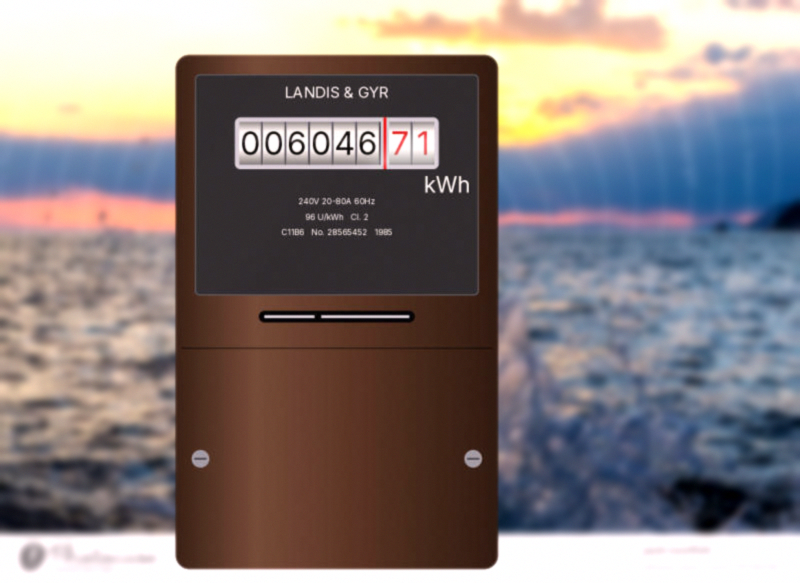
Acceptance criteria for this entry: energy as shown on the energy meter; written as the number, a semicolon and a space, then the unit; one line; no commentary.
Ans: 6046.71; kWh
